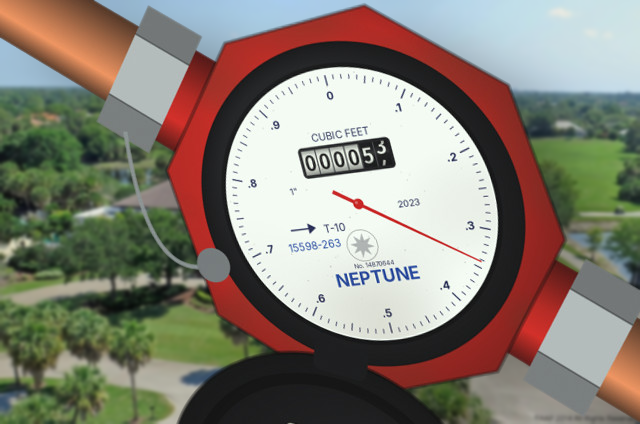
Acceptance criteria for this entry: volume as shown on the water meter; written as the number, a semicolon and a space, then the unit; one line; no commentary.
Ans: 53.34; ft³
